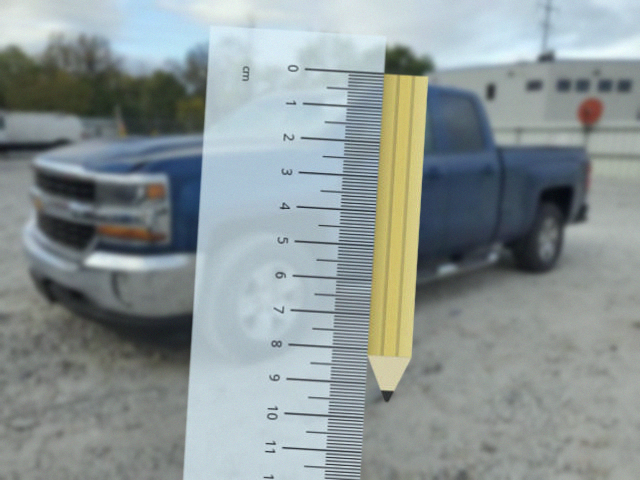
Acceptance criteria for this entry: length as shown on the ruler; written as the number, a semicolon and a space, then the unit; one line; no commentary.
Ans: 9.5; cm
